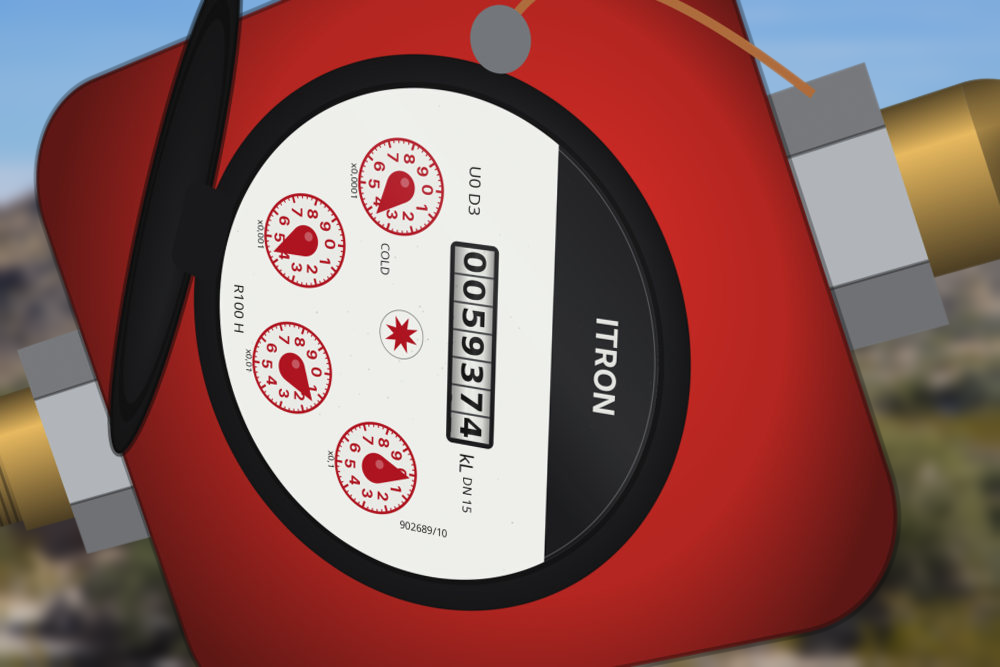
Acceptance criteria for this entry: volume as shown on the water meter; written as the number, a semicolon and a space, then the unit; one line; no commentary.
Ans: 59374.0143; kL
